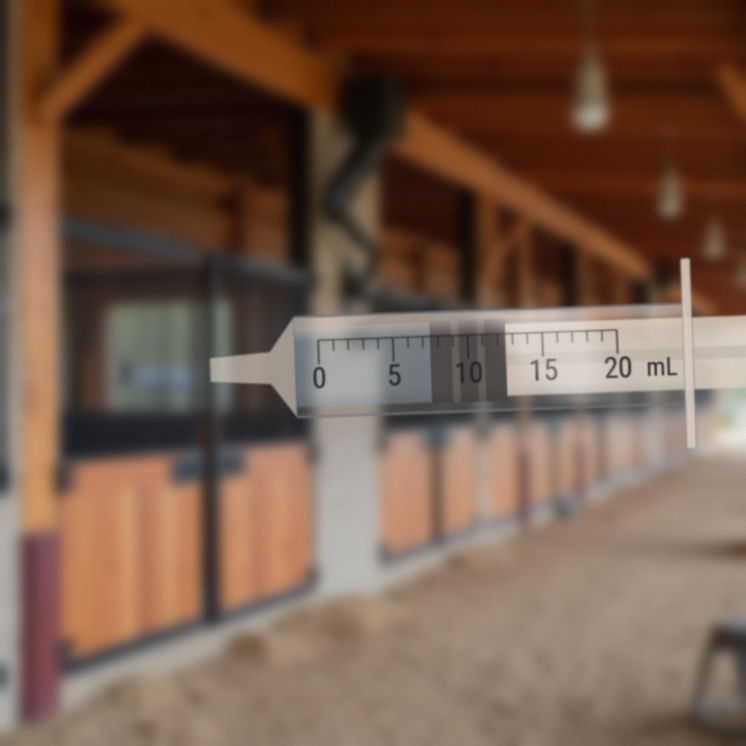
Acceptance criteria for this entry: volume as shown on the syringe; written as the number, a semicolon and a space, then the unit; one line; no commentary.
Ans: 7.5; mL
